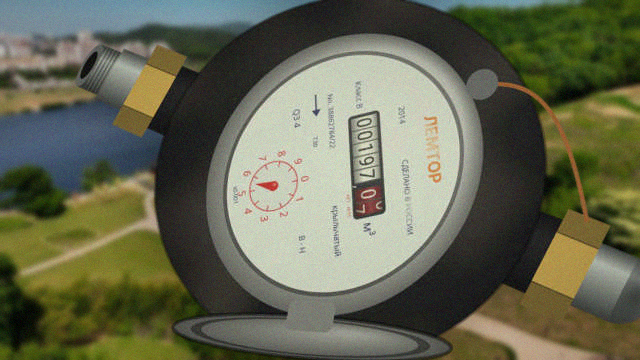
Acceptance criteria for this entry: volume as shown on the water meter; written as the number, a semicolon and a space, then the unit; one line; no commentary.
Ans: 197.065; m³
